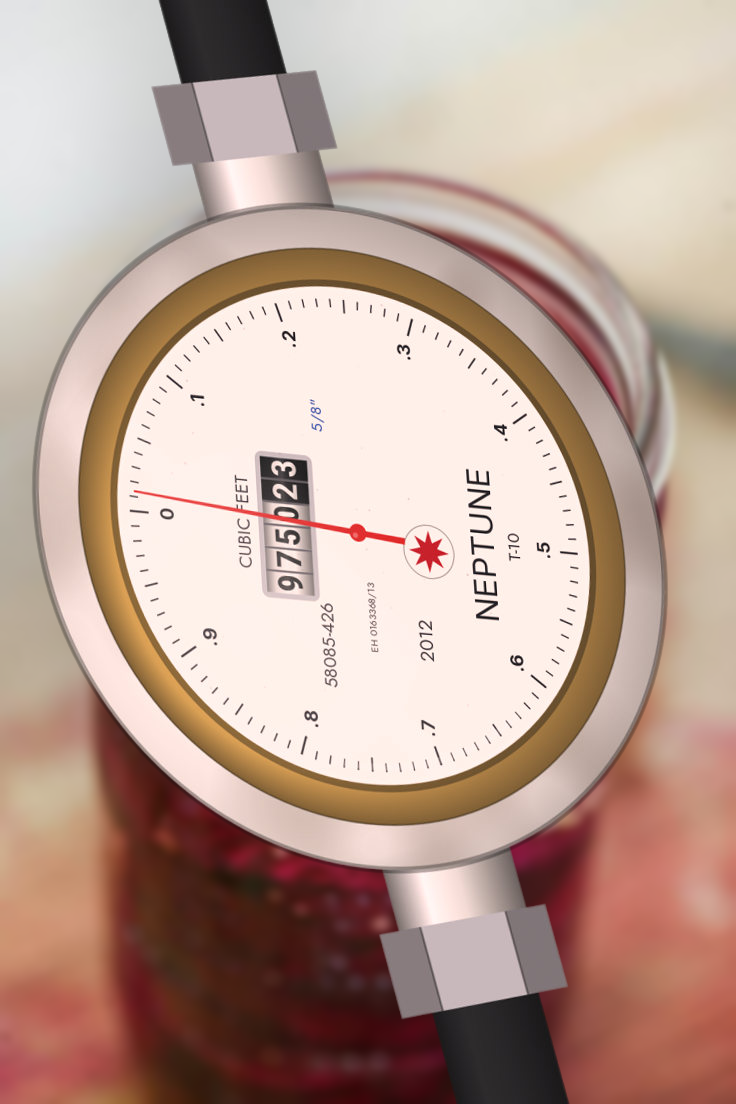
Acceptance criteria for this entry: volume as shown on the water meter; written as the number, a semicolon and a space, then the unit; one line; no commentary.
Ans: 975023.01; ft³
